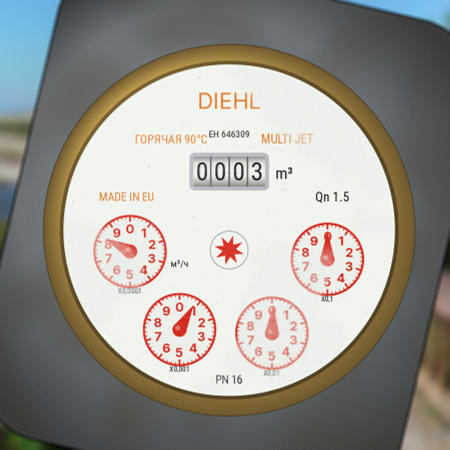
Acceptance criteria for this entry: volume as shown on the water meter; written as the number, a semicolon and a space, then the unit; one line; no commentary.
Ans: 3.0008; m³
